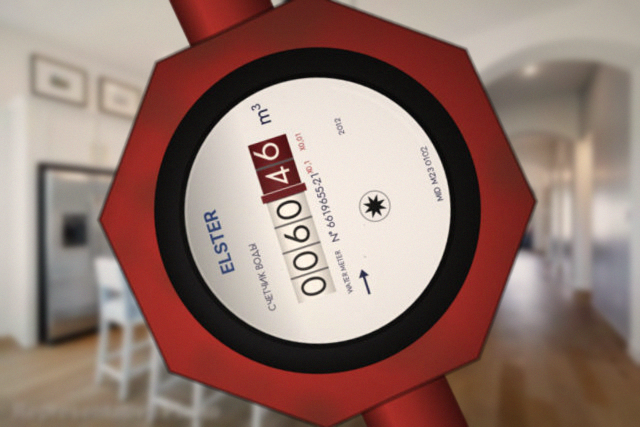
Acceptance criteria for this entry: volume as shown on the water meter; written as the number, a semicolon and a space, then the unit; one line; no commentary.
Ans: 60.46; m³
